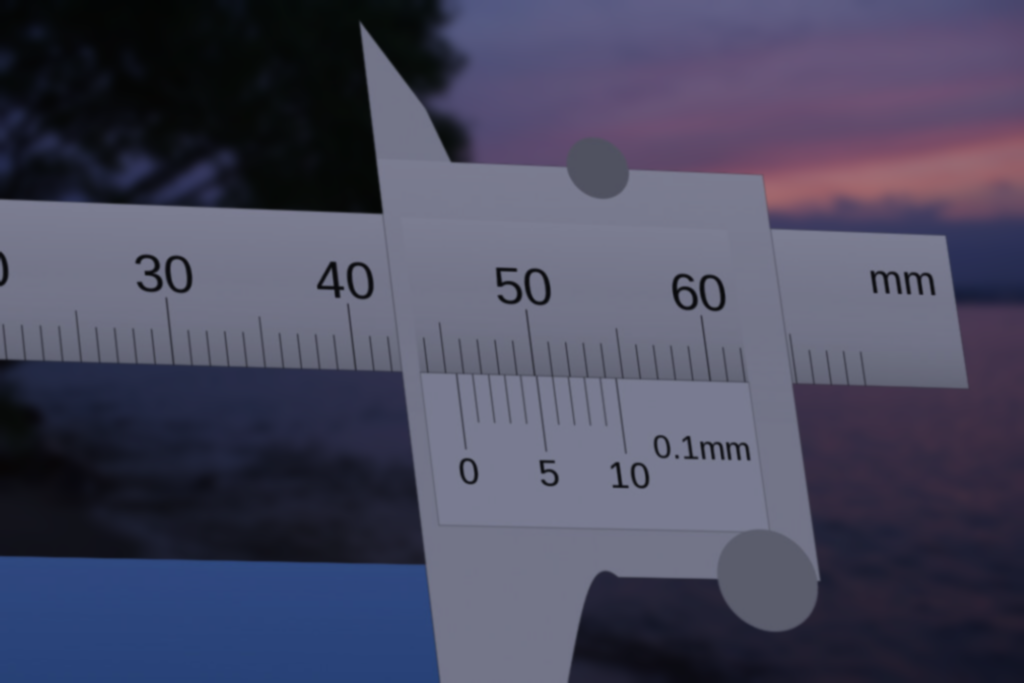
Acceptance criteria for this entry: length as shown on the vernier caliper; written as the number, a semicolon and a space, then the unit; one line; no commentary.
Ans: 45.6; mm
